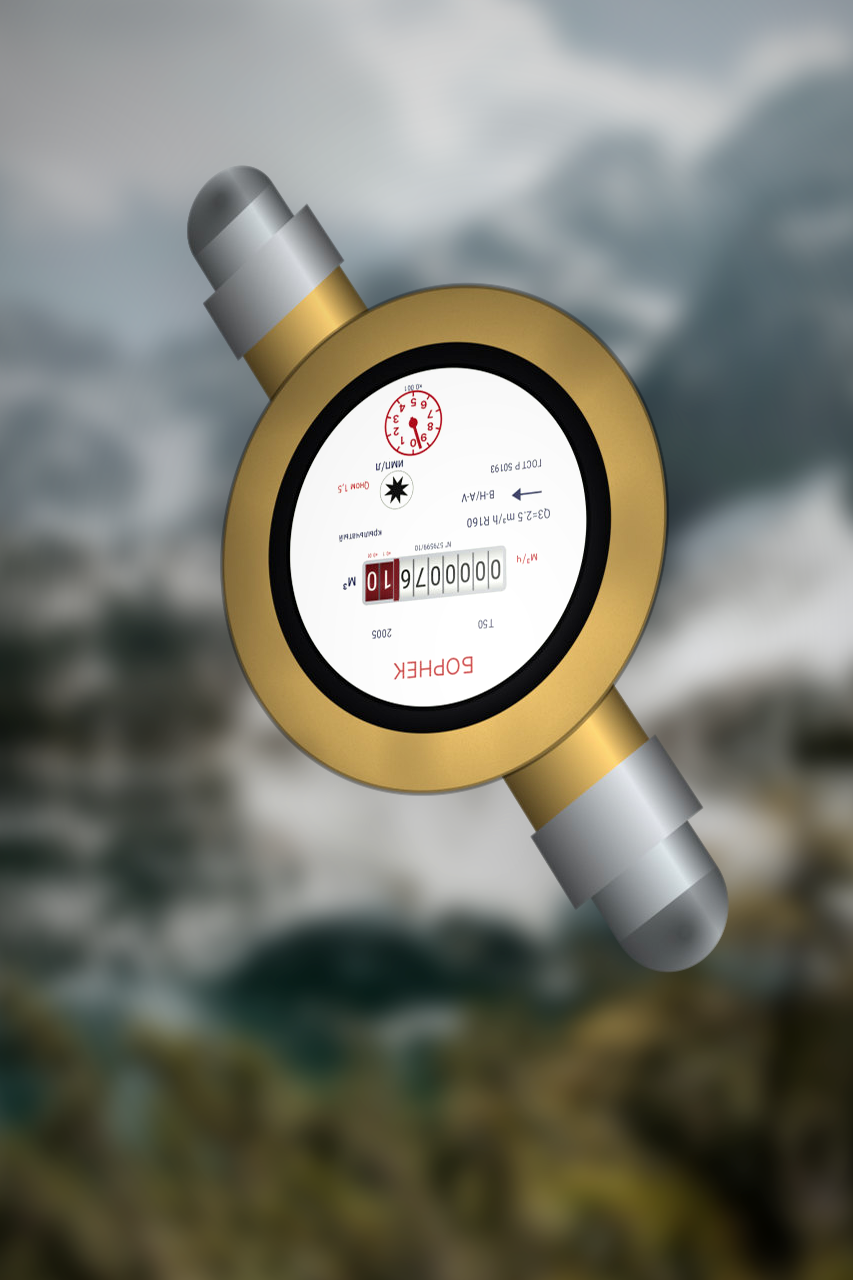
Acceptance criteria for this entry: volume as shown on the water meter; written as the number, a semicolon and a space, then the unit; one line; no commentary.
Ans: 76.099; m³
